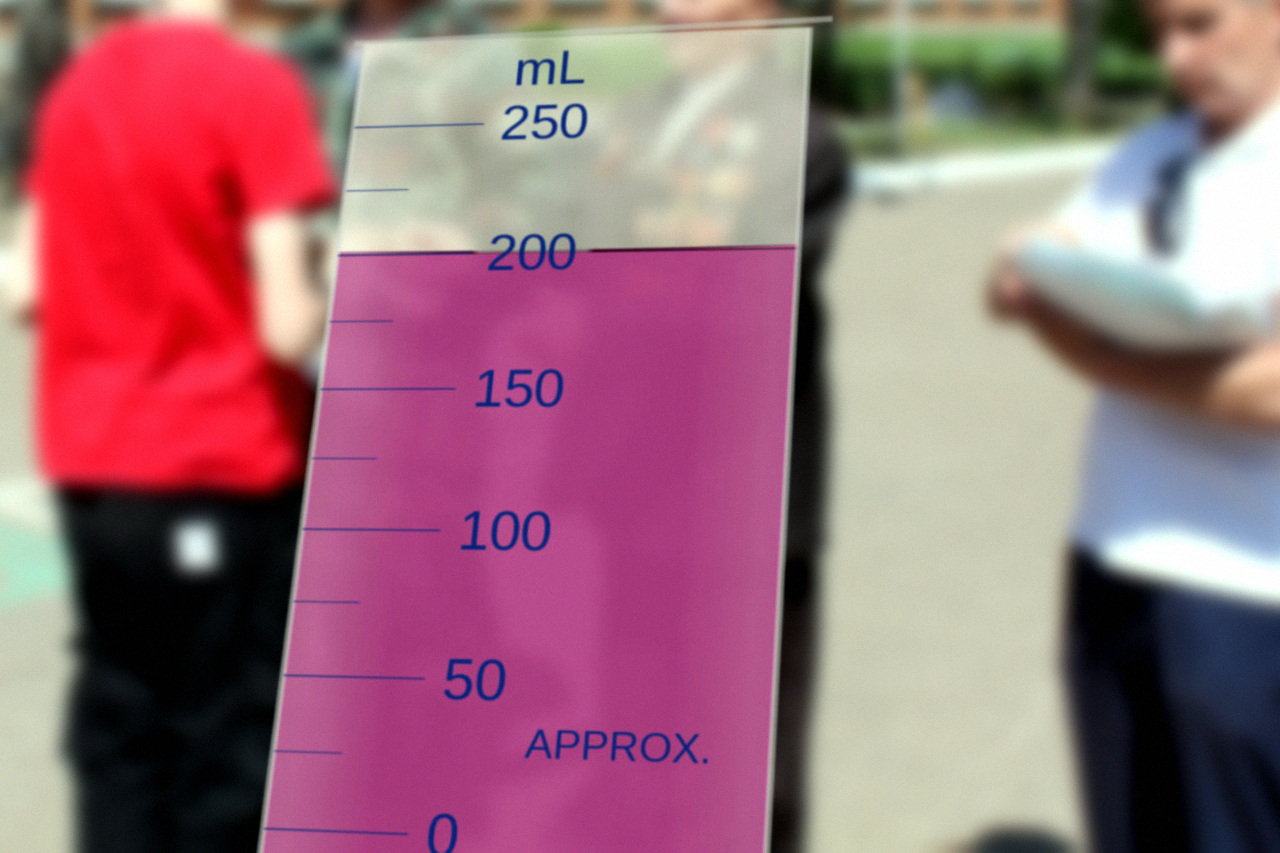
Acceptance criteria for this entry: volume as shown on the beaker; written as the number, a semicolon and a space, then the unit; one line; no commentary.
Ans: 200; mL
